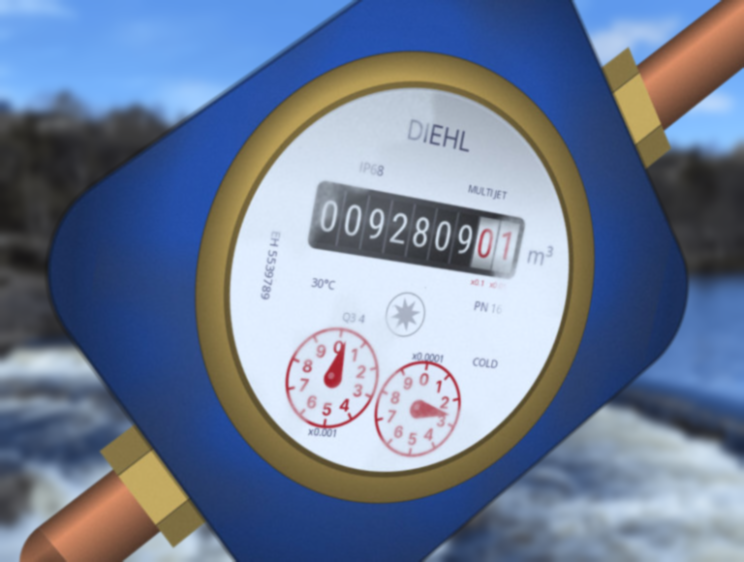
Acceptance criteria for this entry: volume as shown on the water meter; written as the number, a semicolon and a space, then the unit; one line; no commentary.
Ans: 92809.0102; m³
